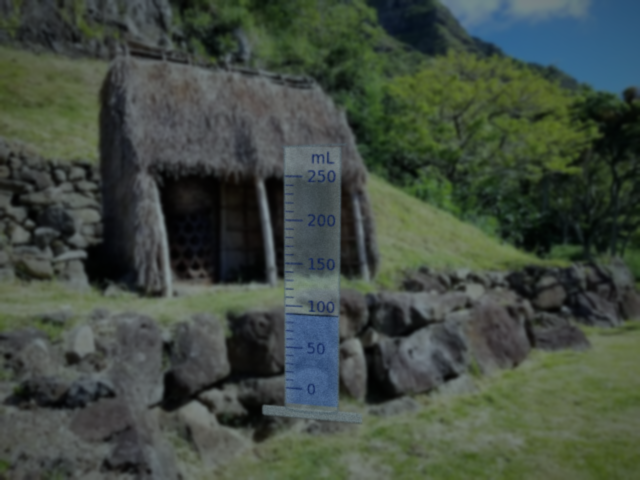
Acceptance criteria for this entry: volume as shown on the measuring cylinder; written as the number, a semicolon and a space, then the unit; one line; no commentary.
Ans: 90; mL
